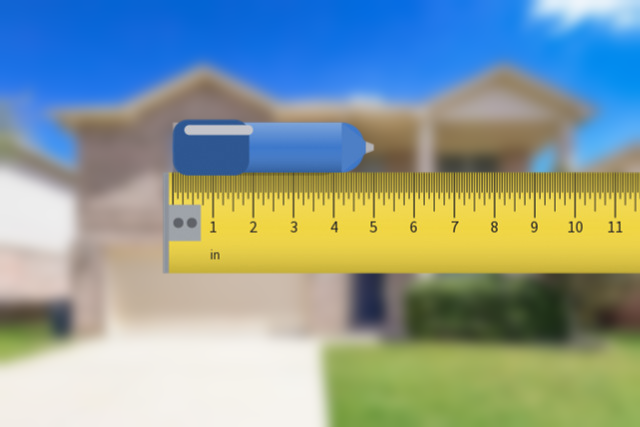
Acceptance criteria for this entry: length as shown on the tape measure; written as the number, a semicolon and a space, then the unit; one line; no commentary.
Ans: 5; in
